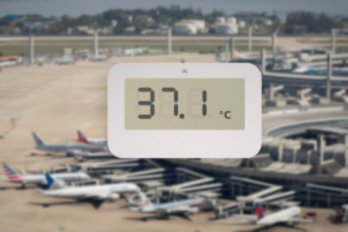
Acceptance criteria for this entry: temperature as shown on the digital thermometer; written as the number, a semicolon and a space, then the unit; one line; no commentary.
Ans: 37.1; °C
